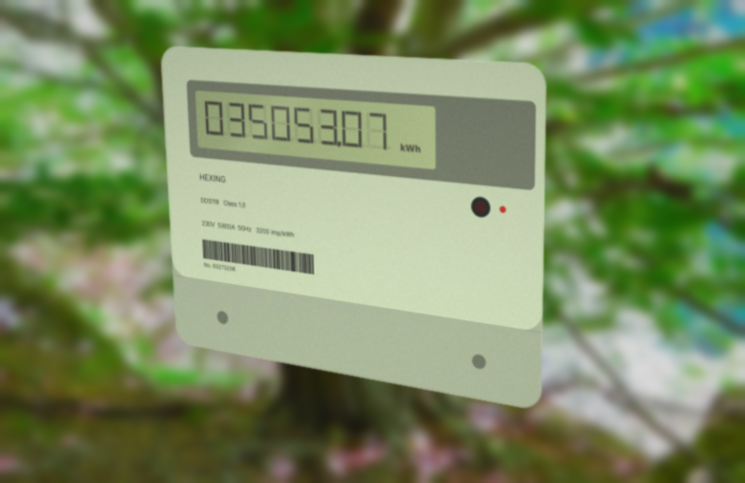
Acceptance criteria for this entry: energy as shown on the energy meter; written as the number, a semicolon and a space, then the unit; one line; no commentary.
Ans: 35053.07; kWh
